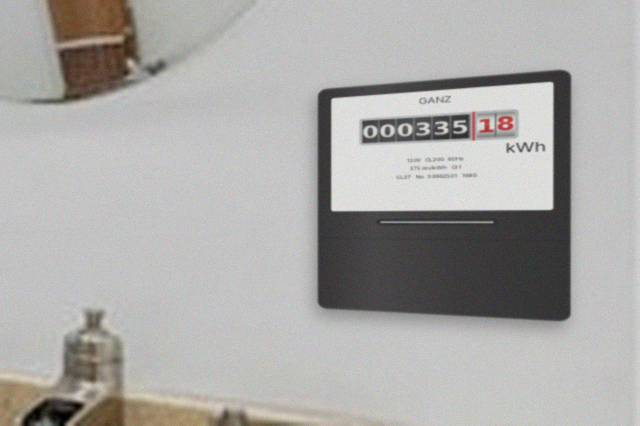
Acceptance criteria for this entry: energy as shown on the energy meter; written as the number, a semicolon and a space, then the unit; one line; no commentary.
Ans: 335.18; kWh
